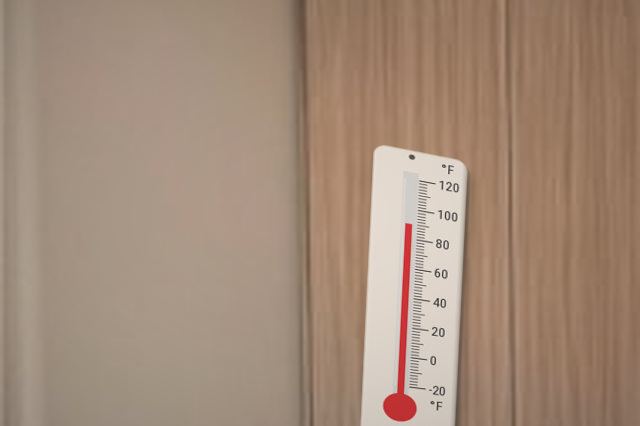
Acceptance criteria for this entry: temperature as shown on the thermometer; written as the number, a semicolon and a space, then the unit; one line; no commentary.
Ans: 90; °F
